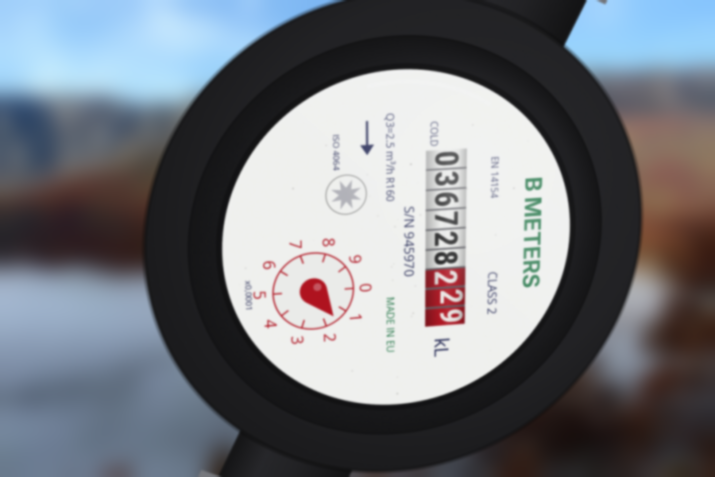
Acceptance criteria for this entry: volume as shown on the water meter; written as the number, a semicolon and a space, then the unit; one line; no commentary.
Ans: 36728.2291; kL
